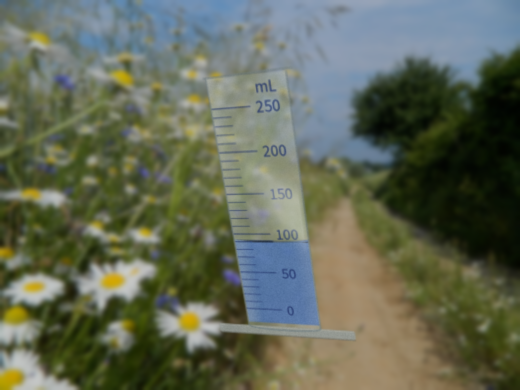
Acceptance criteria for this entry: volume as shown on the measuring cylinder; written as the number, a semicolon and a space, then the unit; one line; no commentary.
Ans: 90; mL
